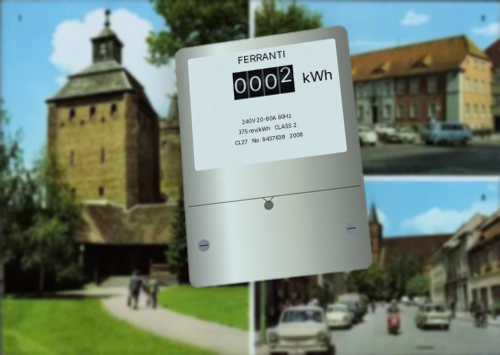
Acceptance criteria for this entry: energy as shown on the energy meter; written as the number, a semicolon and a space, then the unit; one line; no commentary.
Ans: 2; kWh
